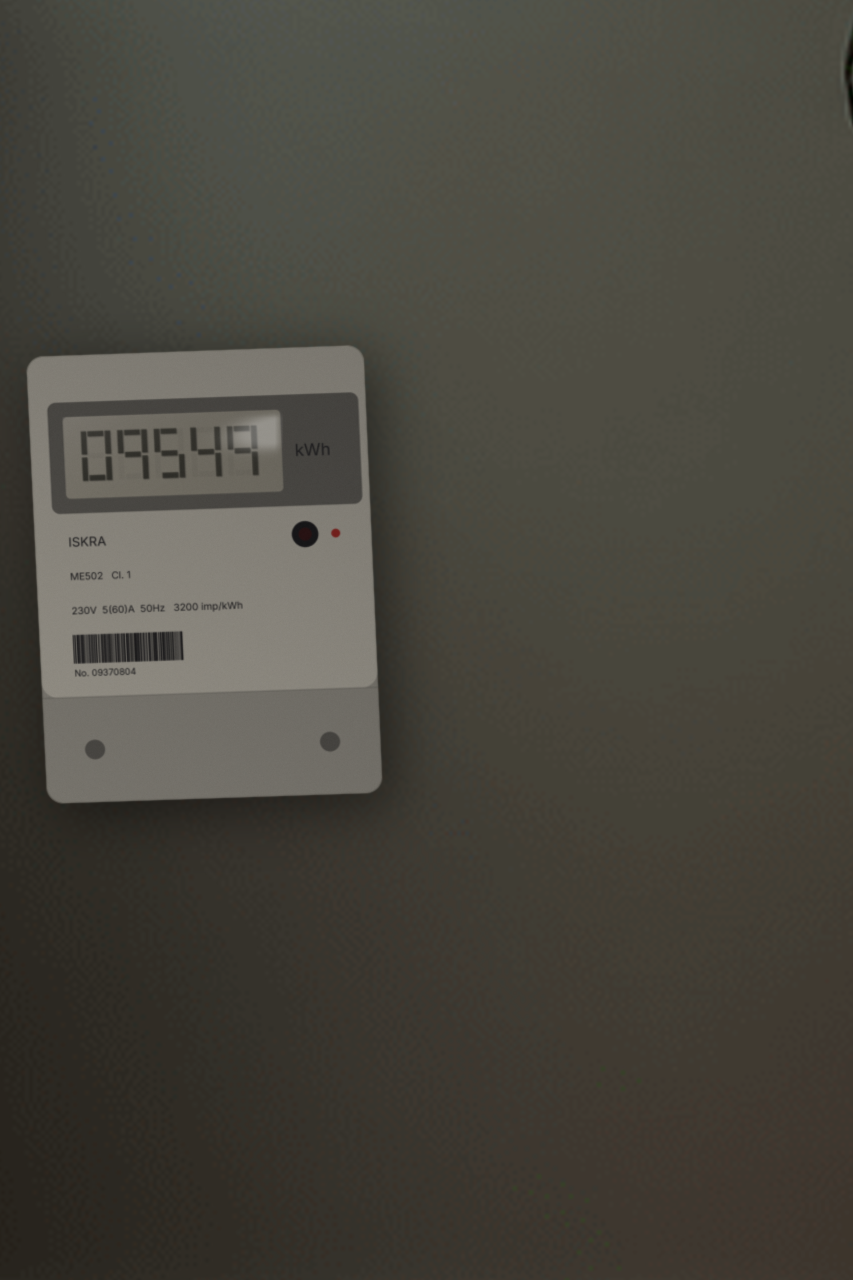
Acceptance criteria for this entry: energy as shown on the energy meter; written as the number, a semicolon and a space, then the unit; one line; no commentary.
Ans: 9549; kWh
